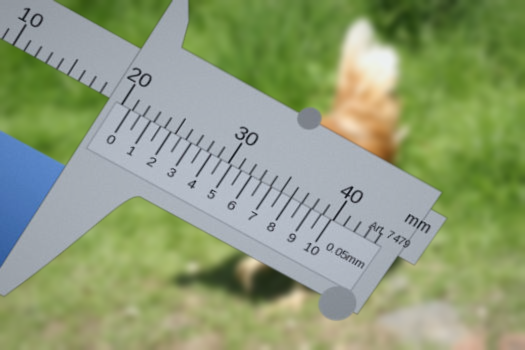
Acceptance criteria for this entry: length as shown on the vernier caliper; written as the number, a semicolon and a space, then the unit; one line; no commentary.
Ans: 20.8; mm
